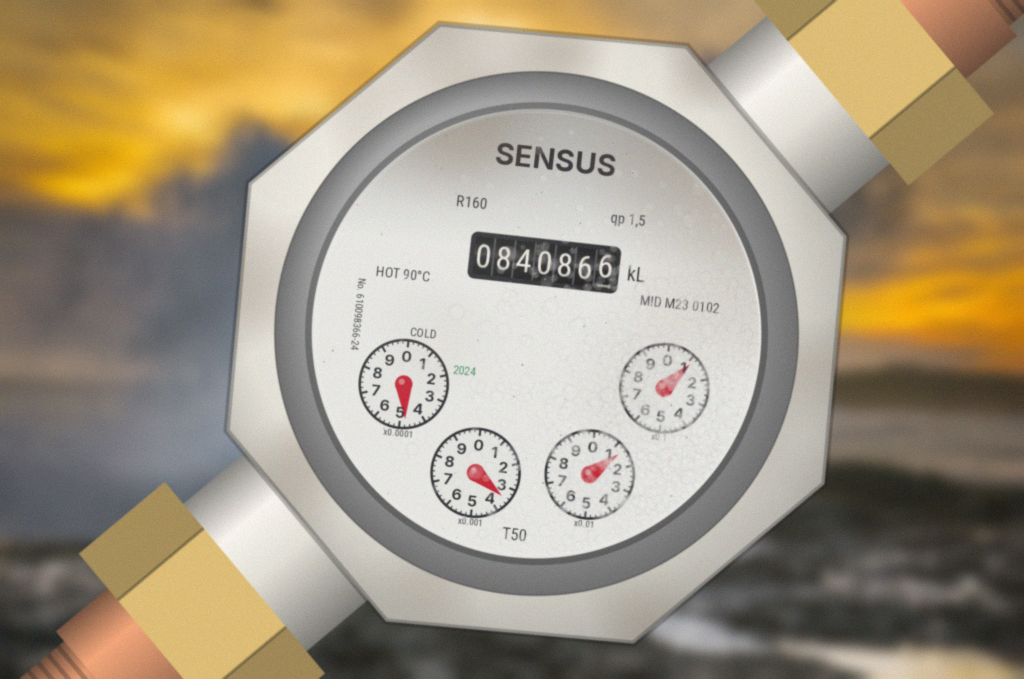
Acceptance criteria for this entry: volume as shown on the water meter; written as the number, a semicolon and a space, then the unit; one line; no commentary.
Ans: 840866.1134; kL
